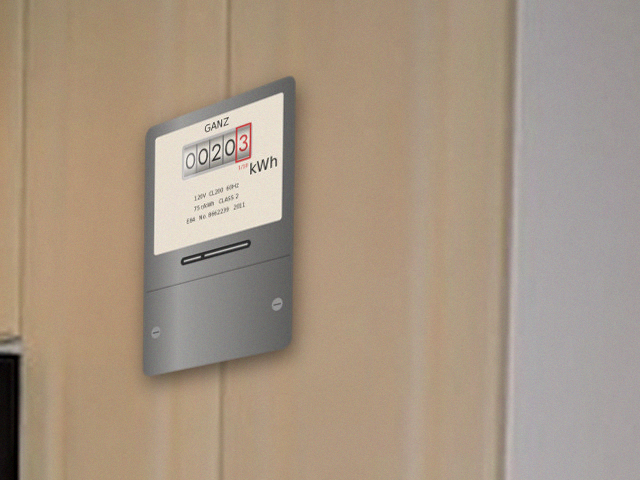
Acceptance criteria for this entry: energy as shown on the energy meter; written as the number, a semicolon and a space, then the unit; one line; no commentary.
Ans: 20.3; kWh
